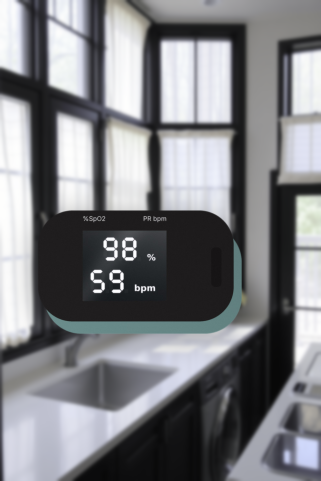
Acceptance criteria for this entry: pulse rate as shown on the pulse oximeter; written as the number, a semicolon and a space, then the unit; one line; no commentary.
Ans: 59; bpm
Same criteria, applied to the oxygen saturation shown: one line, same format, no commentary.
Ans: 98; %
